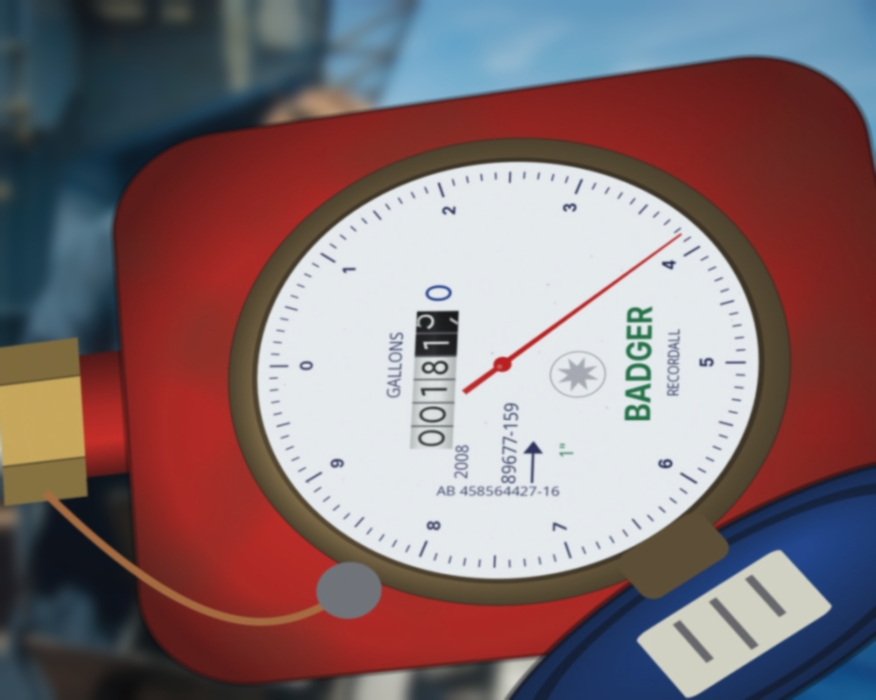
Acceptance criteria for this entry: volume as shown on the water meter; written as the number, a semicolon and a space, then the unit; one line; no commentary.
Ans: 18153.8; gal
